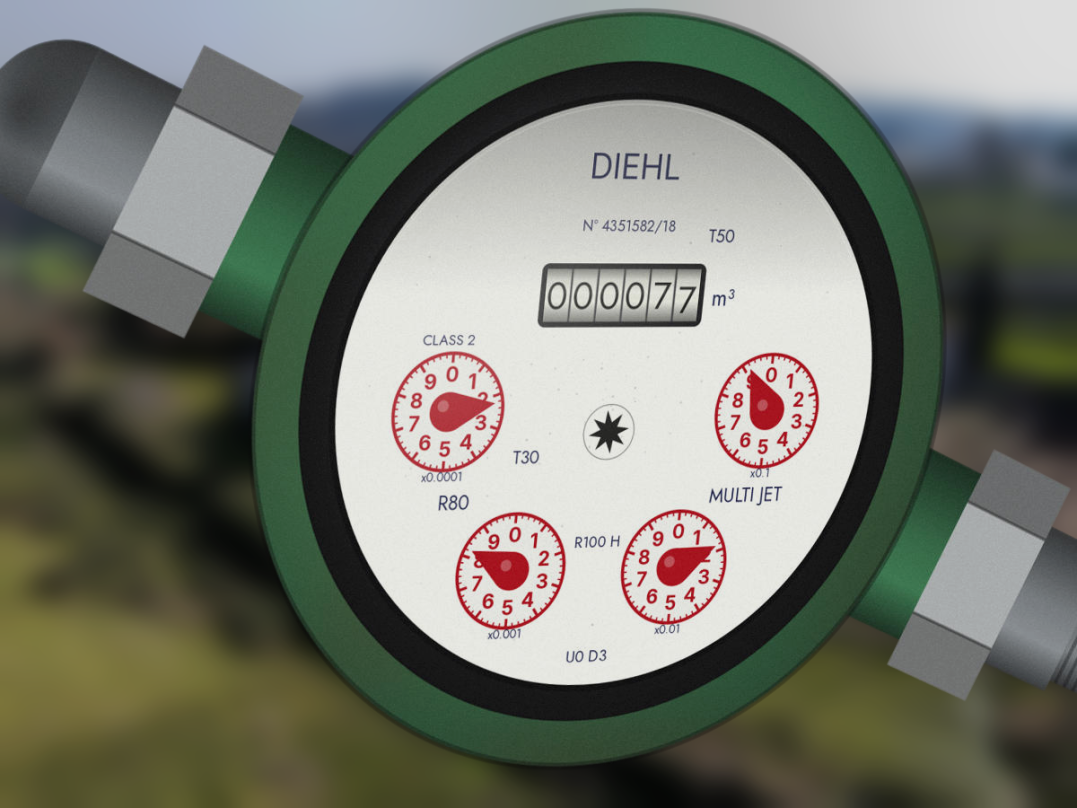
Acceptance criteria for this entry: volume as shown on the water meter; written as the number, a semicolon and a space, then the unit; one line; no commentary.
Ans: 76.9182; m³
